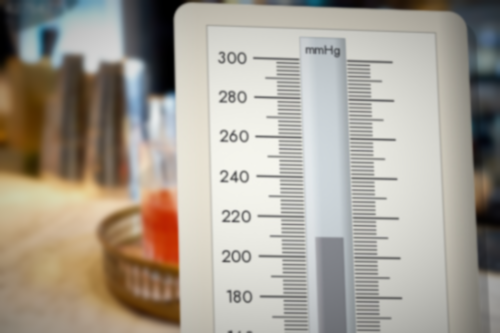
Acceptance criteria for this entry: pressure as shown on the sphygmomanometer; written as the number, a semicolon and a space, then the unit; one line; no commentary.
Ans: 210; mmHg
